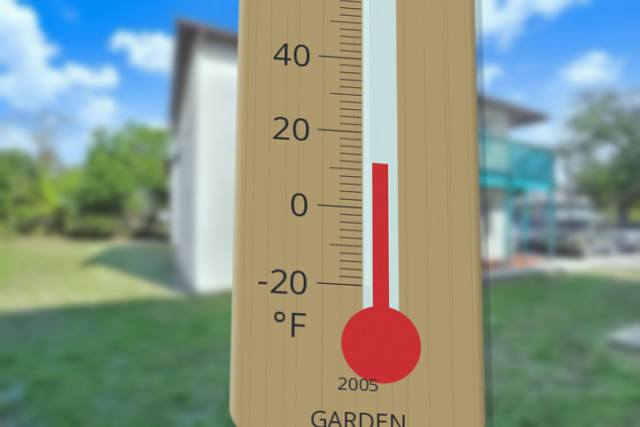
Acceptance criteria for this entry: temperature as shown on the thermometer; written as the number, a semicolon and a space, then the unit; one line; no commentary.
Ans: 12; °F
